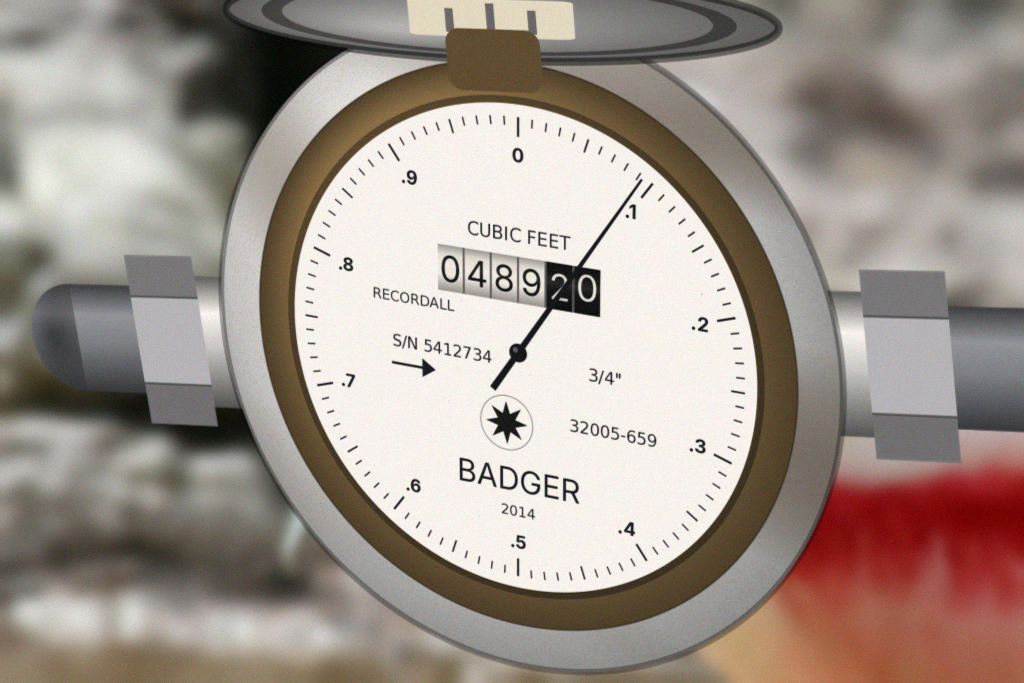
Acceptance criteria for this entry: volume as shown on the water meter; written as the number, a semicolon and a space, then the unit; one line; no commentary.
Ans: 48920.09; ft³
